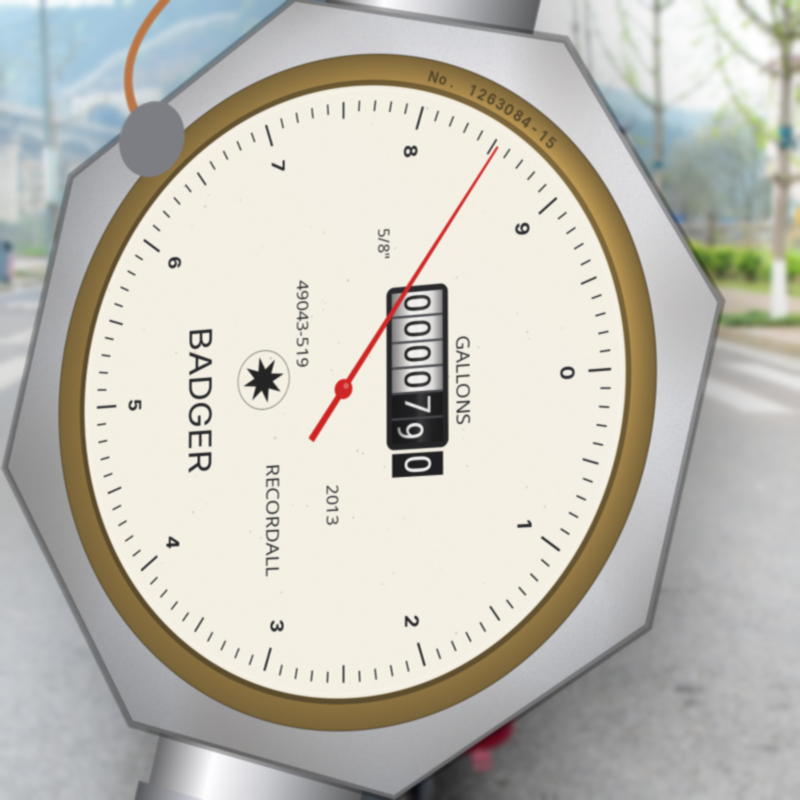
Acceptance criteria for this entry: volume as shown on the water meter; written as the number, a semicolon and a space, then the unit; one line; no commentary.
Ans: 788.5; gal
